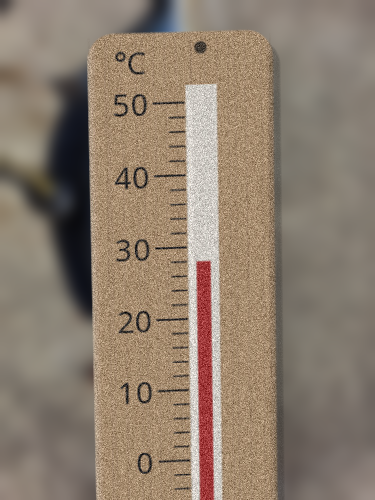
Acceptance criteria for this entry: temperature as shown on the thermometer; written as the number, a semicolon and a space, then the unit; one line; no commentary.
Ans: 28; °C
